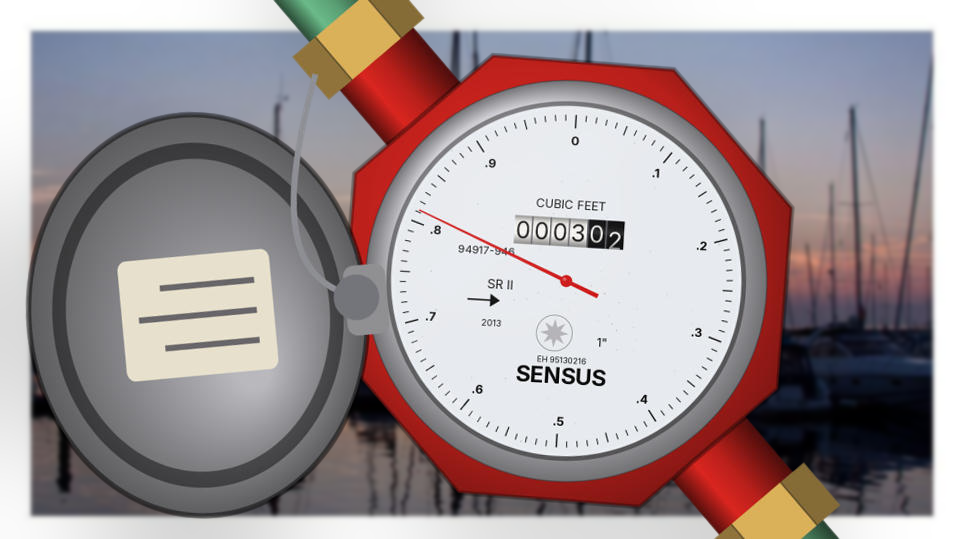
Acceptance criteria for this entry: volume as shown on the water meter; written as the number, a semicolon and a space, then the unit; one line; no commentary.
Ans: 301.81; ft³
